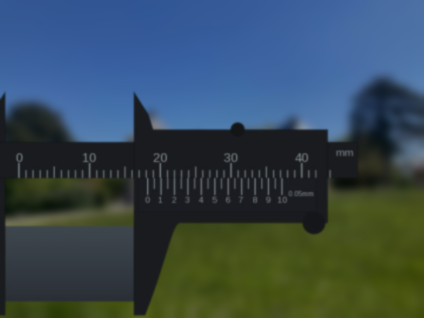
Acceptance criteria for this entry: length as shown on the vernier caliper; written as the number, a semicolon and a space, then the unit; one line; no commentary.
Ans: 18.2; mm
